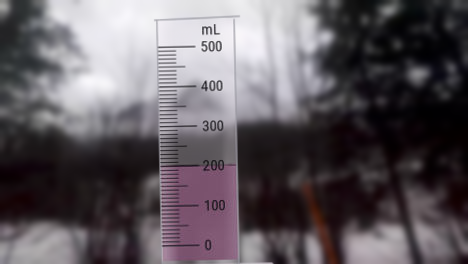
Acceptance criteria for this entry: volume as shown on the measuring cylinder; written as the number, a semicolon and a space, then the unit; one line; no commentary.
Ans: 200; mL
